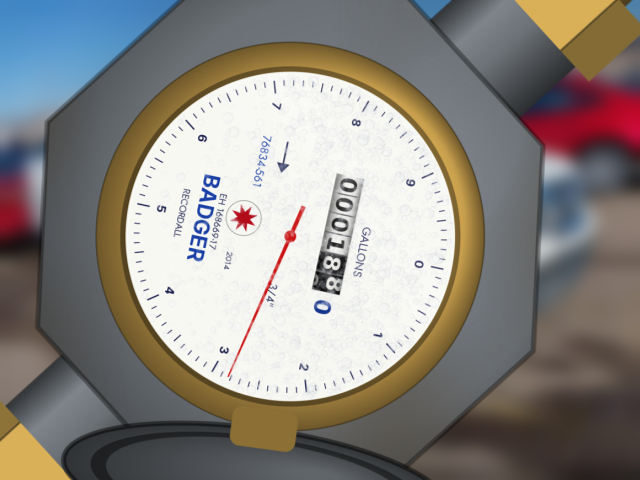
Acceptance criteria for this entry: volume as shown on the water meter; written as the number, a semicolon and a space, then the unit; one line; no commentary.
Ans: 1882.8; gal
